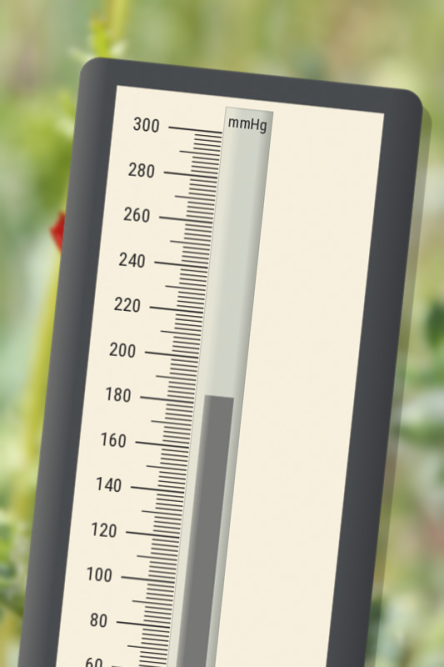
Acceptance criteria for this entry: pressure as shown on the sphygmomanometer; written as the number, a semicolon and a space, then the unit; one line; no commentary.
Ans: 184; mmHg
